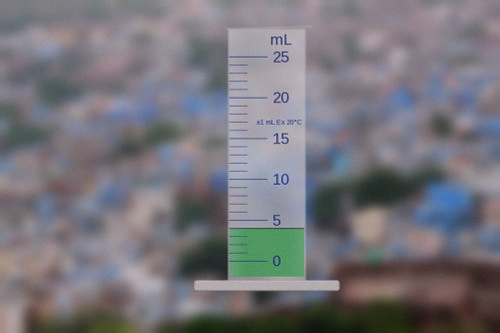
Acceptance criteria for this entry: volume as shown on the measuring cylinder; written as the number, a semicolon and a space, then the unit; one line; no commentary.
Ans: 4; mL
